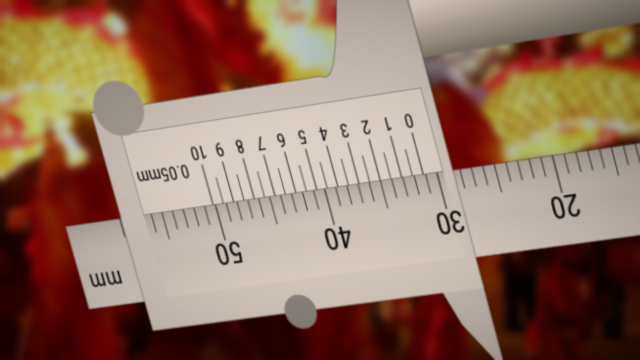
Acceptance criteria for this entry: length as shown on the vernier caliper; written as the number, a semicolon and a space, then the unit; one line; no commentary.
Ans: 31.2; mm
